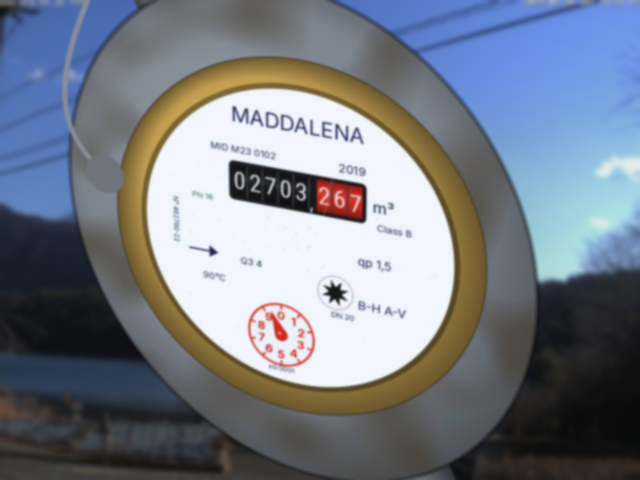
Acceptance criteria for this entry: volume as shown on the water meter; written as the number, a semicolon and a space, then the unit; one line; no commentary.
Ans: 2703.2669; m³
